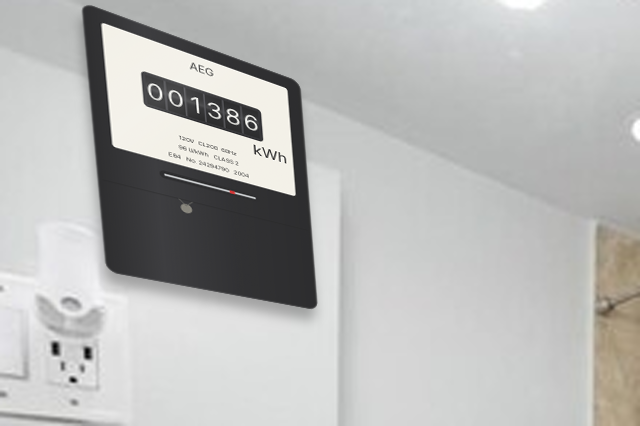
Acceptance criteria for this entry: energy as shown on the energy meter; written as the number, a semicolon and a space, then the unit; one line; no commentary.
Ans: 1386; kWh
